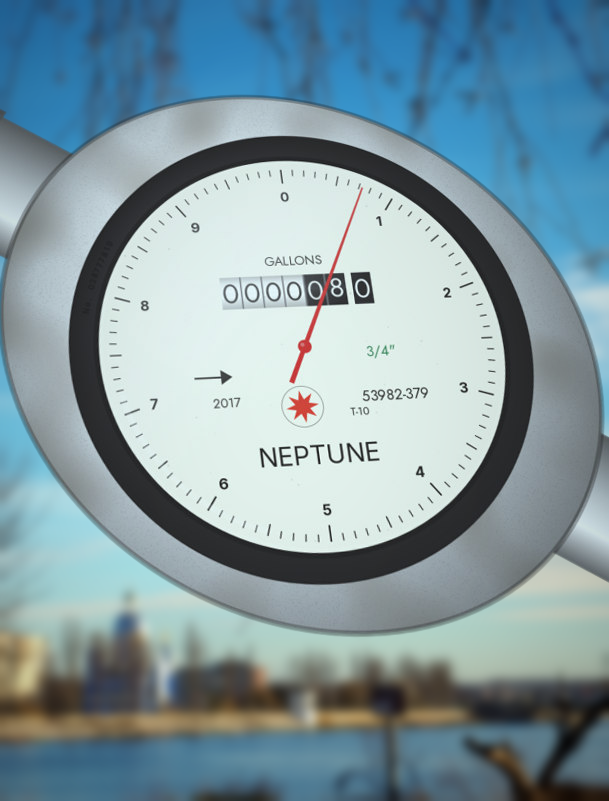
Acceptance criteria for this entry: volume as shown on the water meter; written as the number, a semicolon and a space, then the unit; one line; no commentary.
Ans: 80.7; gal
